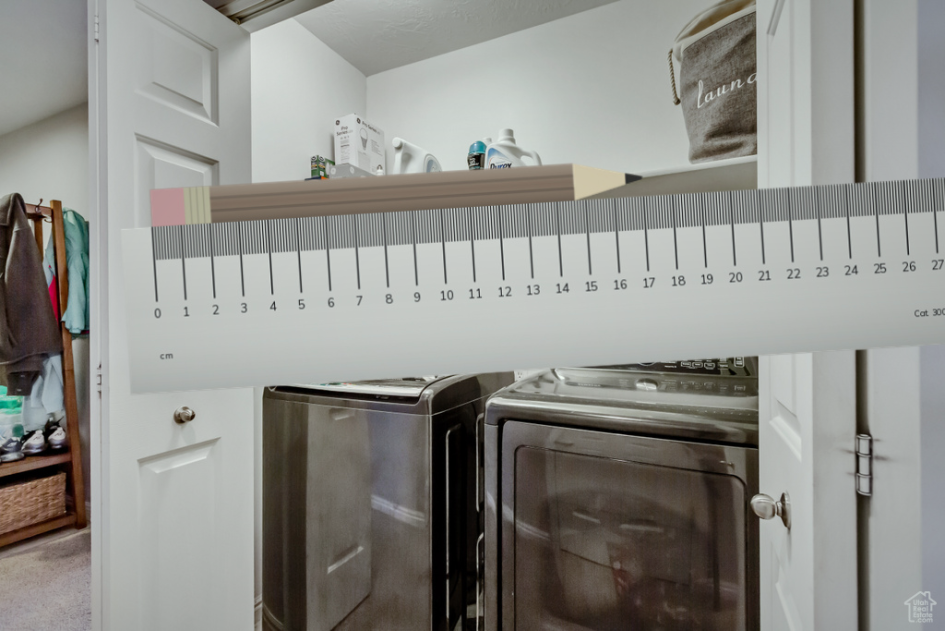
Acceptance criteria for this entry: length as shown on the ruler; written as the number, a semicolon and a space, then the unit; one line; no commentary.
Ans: 17; cm
